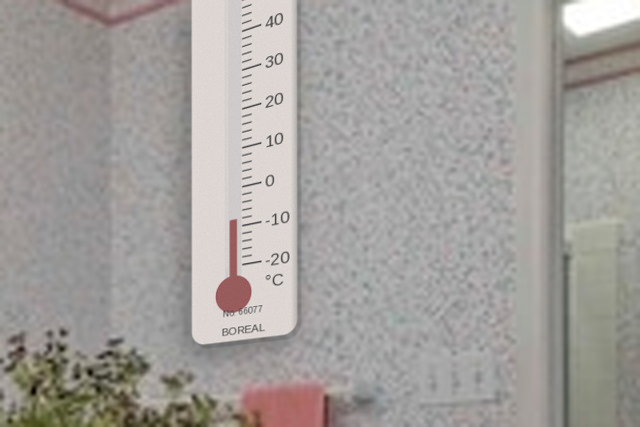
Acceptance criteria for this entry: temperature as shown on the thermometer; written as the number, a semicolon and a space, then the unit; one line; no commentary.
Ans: -8; °C
